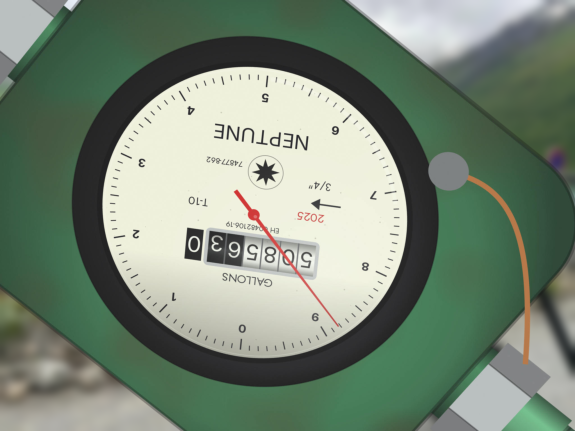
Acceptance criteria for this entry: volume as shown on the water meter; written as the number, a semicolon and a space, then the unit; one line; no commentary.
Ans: 5085628.8; gal
